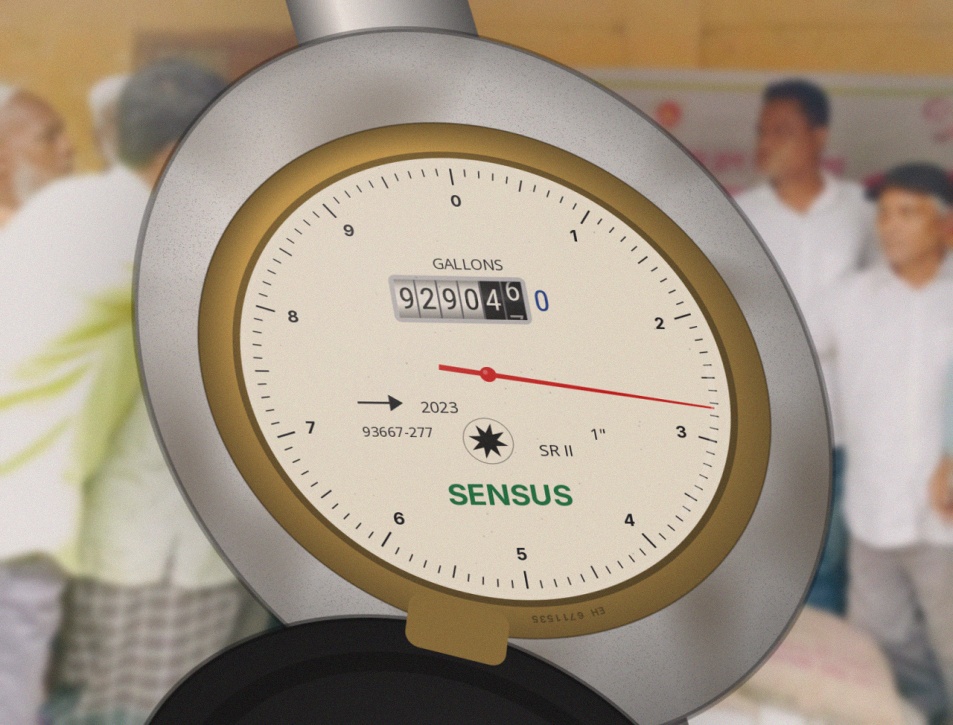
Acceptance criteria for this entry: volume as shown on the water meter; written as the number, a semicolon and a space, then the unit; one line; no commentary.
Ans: 9290462.7; gal
